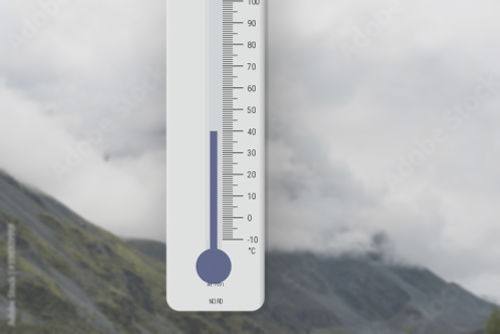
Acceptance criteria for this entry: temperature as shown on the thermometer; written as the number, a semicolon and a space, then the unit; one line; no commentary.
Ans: 40; °C
